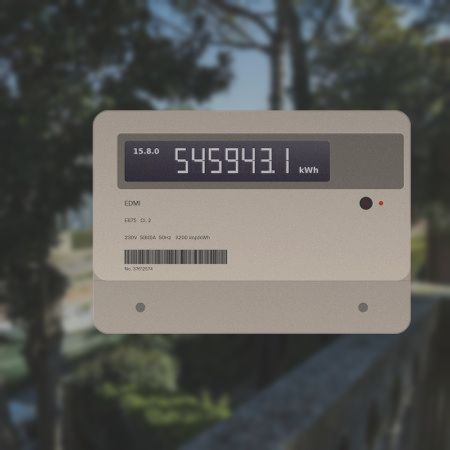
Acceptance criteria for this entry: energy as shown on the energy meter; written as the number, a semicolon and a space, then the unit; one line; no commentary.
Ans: 545943.1; kWh
